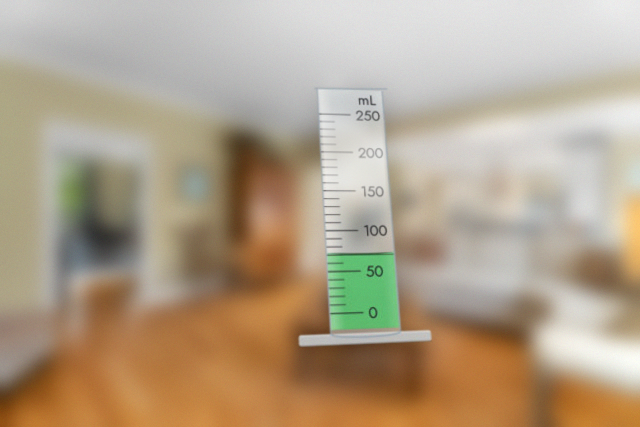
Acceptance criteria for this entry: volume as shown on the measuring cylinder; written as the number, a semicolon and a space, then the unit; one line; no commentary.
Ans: 70; mL
